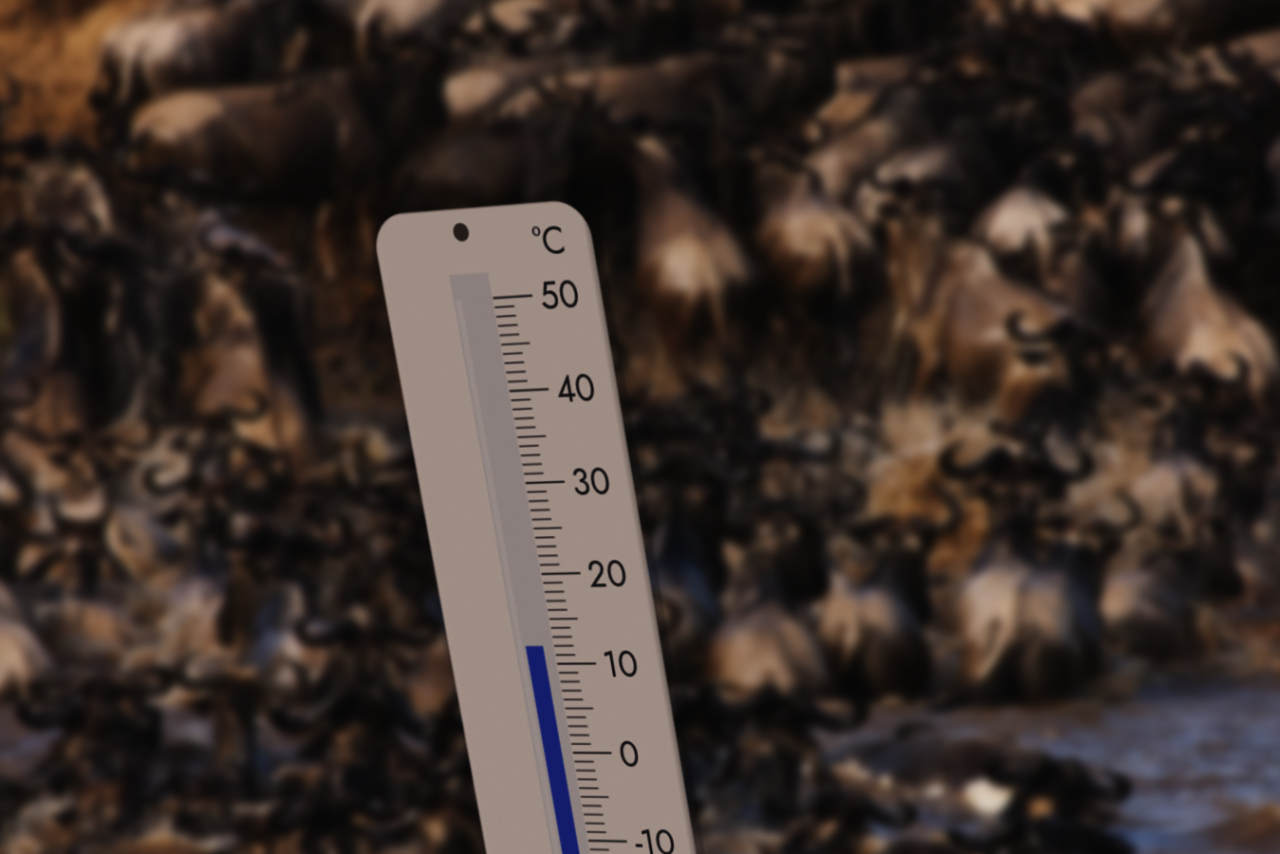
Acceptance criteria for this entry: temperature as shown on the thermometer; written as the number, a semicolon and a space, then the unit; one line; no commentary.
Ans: 12; °C
